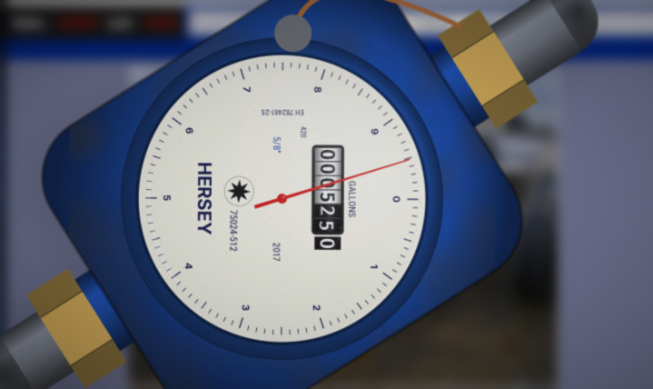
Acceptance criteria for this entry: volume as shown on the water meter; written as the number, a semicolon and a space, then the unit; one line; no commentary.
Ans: 5249.5; gal
